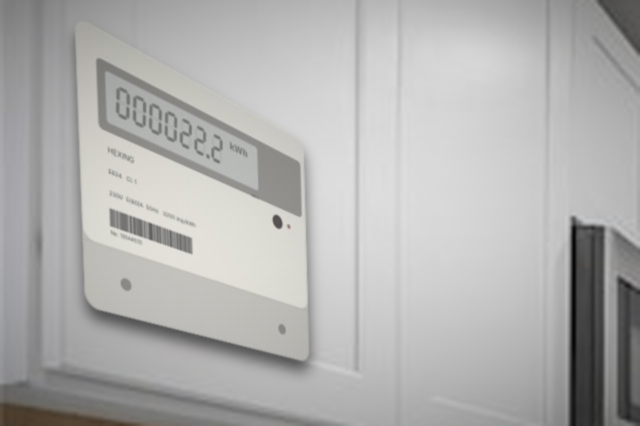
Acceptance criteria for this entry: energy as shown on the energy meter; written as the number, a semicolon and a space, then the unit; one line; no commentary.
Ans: 22.2; kWh
